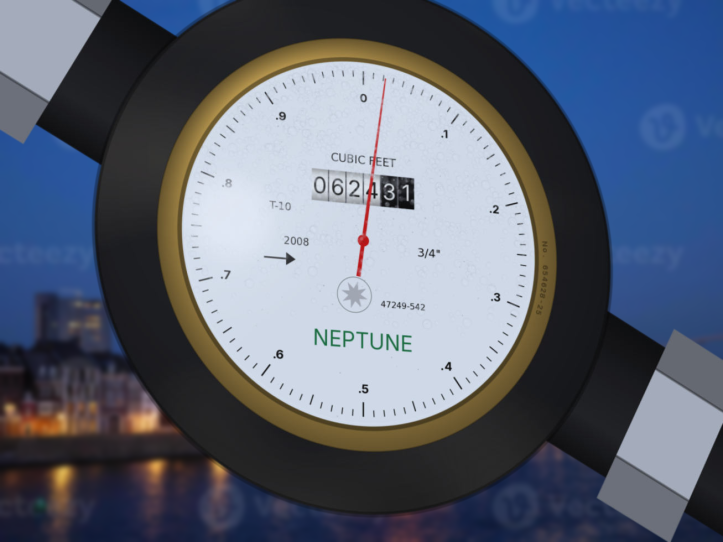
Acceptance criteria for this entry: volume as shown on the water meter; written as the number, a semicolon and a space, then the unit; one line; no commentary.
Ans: 62431.02; ft³
